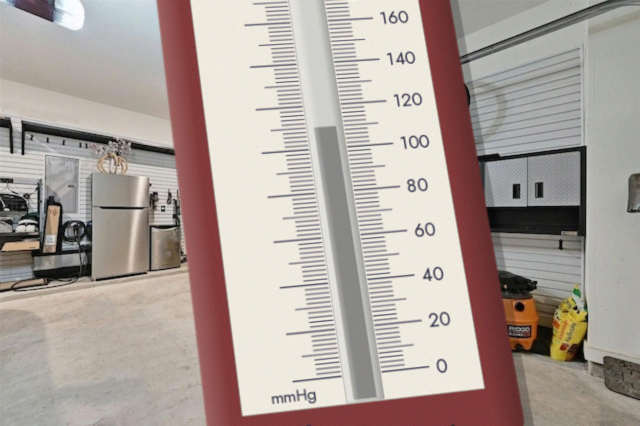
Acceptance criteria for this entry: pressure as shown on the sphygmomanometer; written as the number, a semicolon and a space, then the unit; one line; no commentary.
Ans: 110; mmHg
